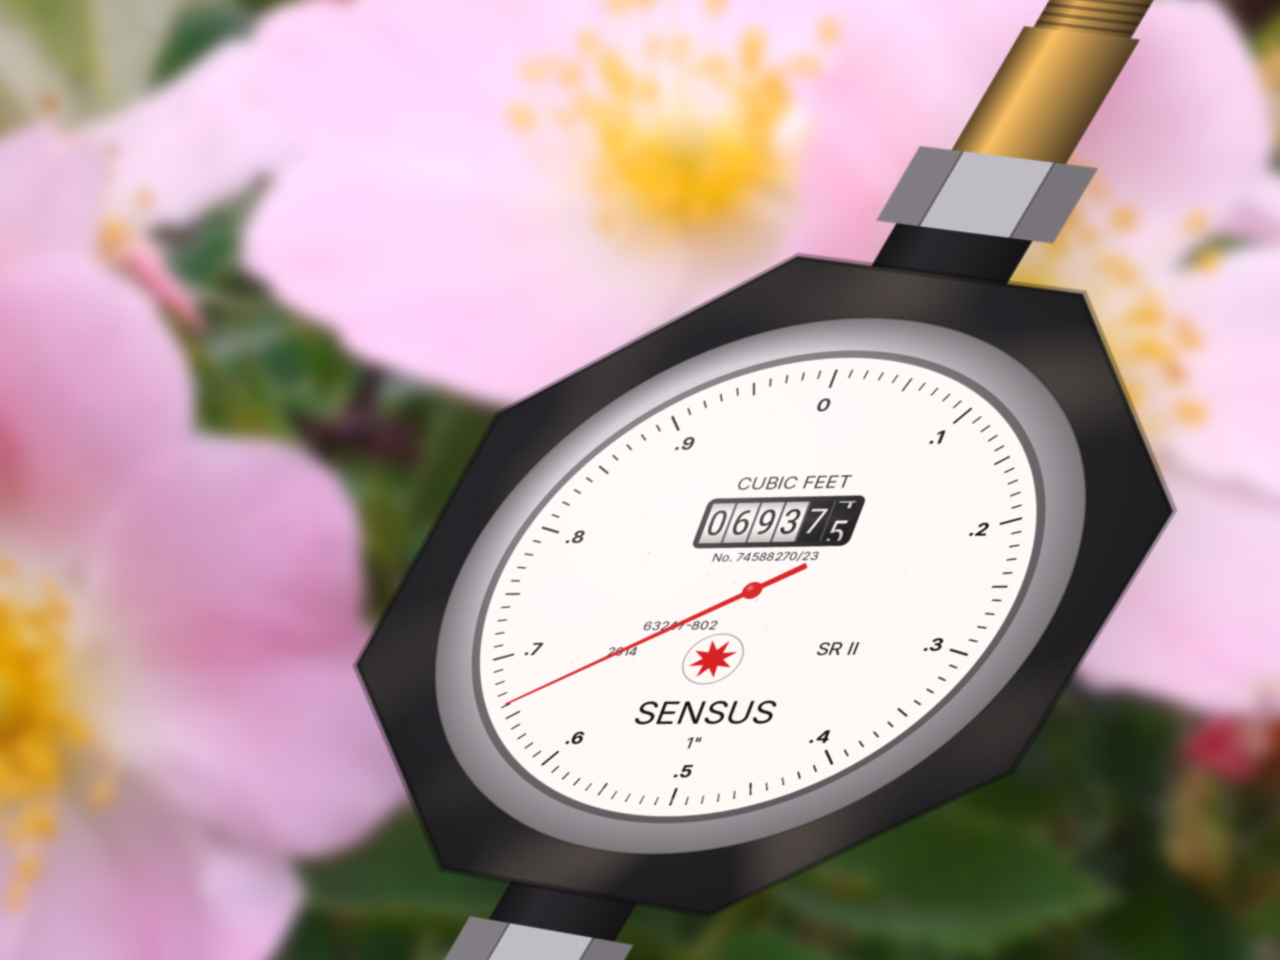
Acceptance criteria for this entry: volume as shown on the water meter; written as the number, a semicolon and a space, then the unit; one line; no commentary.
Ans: 69374.66; ft³
